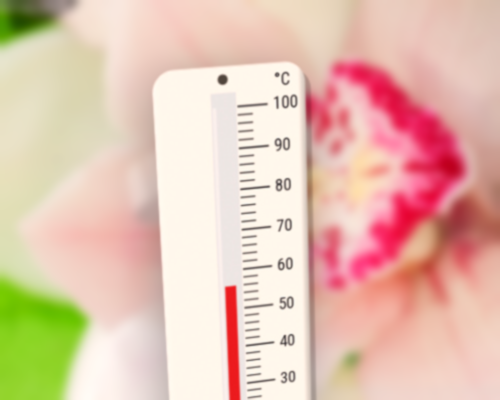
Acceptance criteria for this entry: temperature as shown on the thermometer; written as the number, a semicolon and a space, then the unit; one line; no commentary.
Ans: 56; °C
